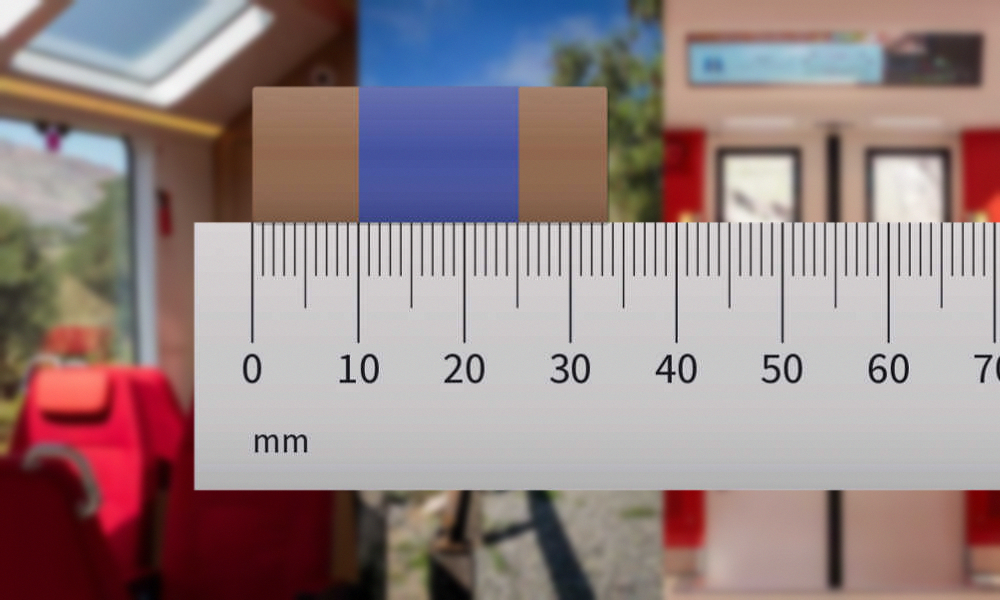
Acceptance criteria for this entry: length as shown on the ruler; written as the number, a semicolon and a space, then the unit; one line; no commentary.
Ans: 33.5; mm
